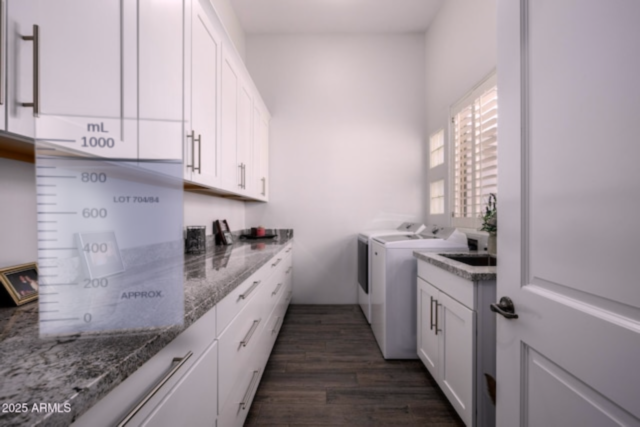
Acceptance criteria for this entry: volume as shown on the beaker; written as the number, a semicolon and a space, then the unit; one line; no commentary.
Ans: 900; mL
